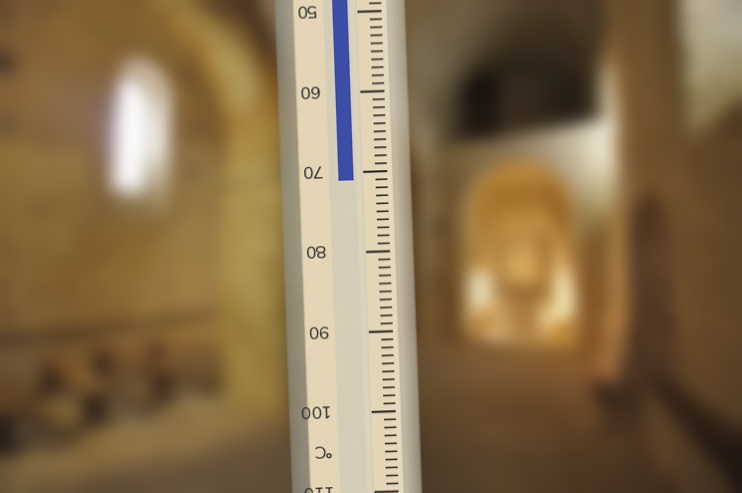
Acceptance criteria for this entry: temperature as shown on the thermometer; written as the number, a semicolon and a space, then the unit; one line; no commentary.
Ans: 71; °C
